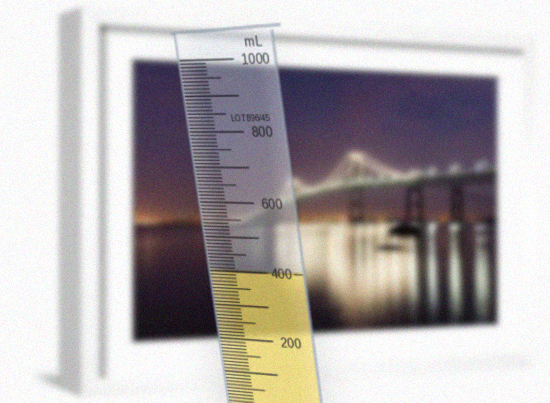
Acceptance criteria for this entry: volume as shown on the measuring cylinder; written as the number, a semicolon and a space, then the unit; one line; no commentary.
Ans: 400; mL
